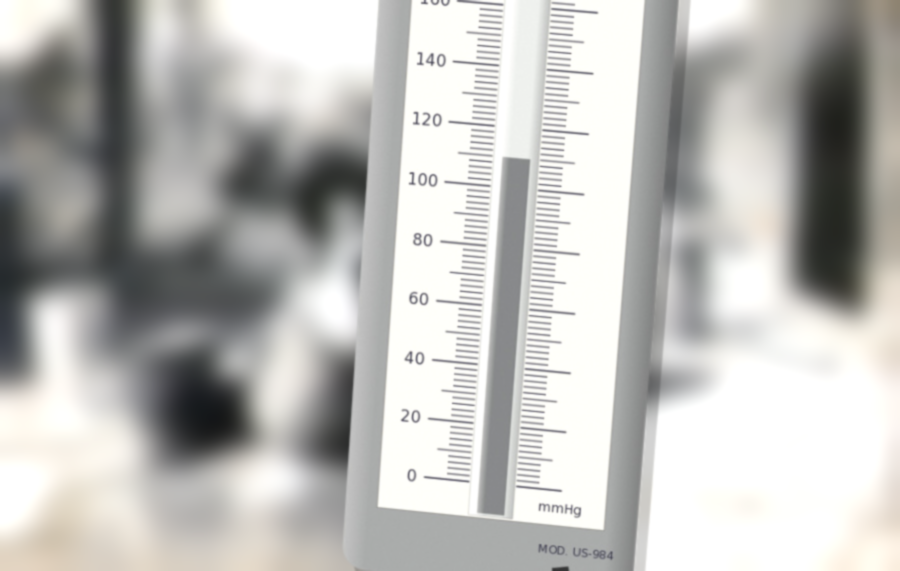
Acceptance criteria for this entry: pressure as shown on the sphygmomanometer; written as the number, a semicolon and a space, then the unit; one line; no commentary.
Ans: 110; mmHg
